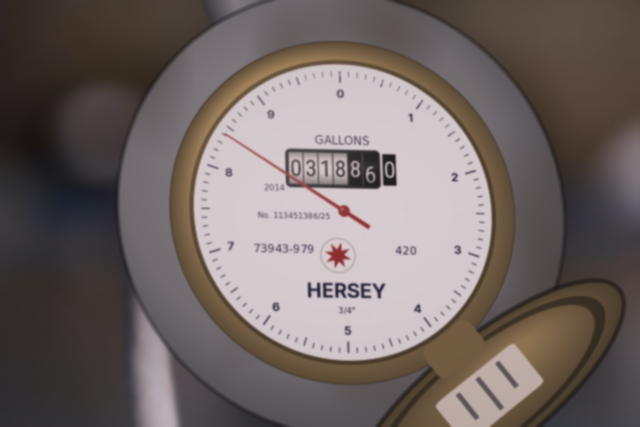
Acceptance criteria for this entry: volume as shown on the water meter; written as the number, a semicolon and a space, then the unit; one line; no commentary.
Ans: 318858.4; gal
